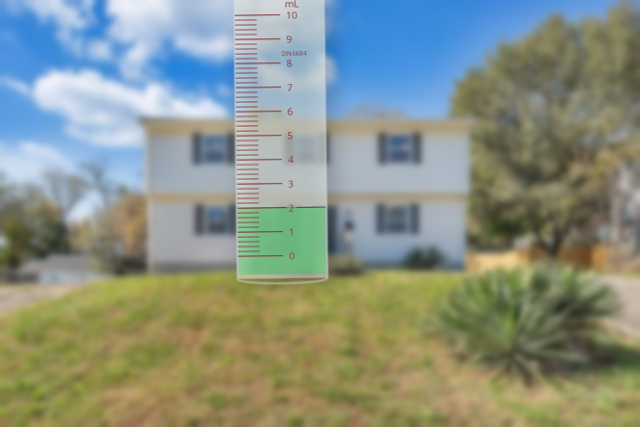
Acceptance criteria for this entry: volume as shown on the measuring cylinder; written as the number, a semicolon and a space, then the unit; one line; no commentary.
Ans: 2; mL
